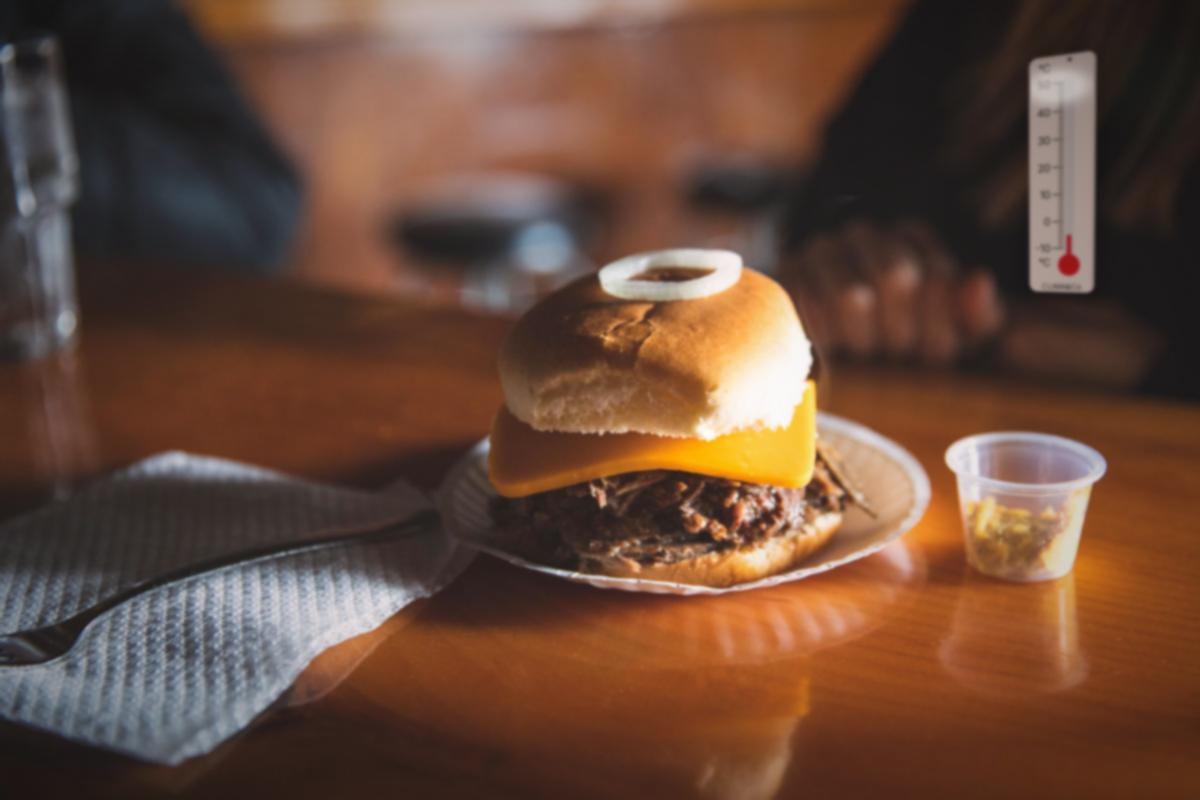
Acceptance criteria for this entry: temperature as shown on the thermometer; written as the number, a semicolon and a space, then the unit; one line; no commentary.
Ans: -5; °C
